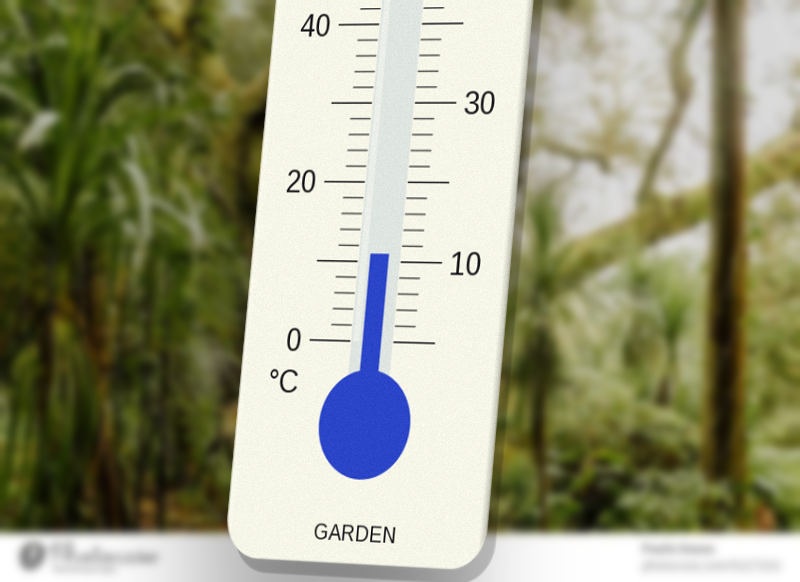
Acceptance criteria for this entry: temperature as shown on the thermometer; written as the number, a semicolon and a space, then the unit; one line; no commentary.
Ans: 11; °C
